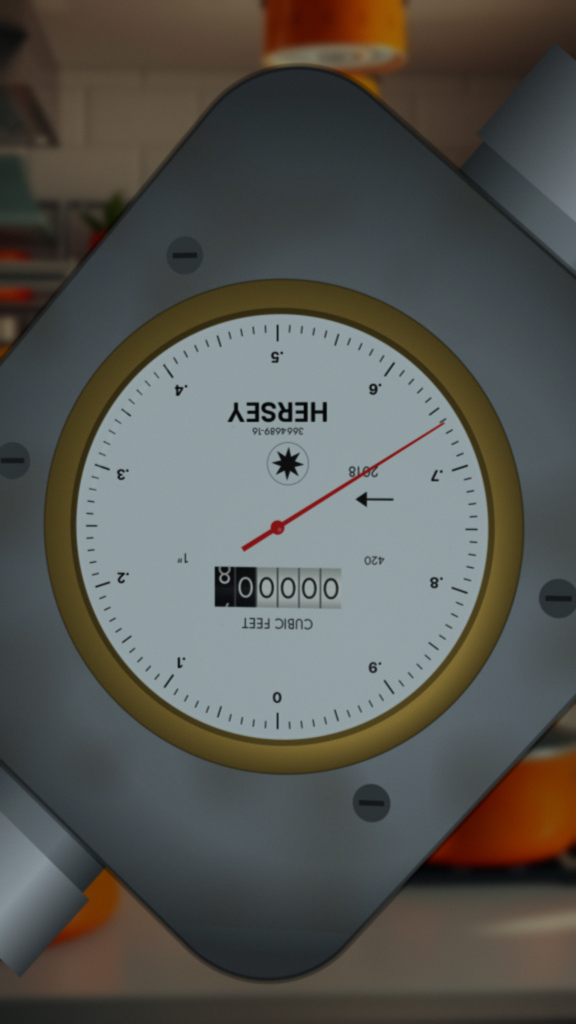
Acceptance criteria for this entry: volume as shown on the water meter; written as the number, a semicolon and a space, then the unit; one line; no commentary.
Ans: 7.66; ft³
